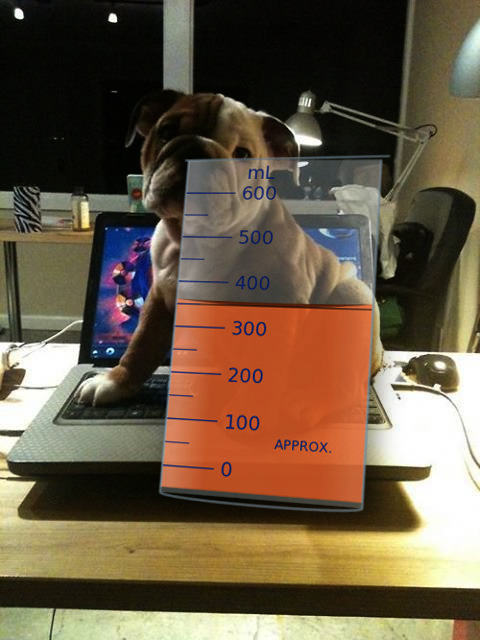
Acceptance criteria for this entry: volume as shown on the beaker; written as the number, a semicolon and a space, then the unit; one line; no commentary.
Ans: 350; mL
